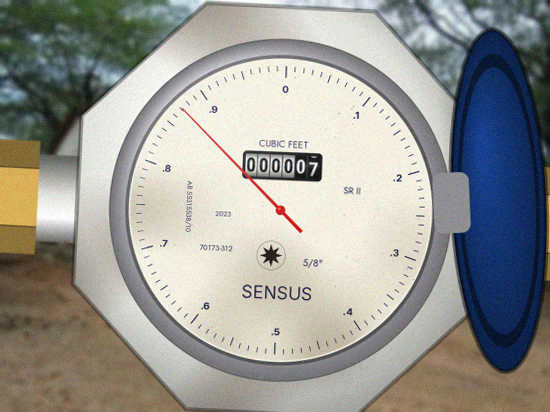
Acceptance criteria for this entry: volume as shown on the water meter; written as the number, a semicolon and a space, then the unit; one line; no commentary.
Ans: 6.87; ft³
